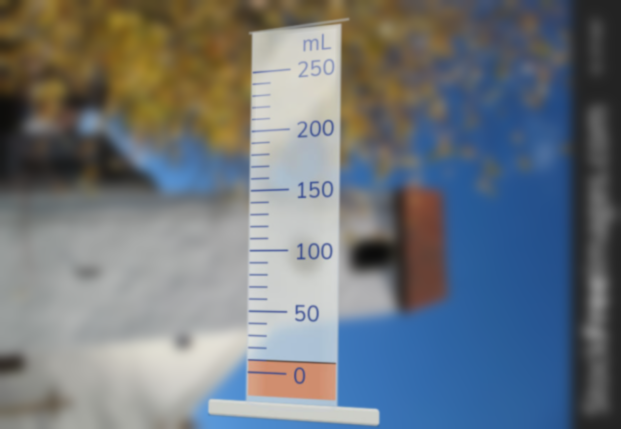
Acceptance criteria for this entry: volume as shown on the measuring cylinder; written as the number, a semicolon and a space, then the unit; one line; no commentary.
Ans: 10; mL
